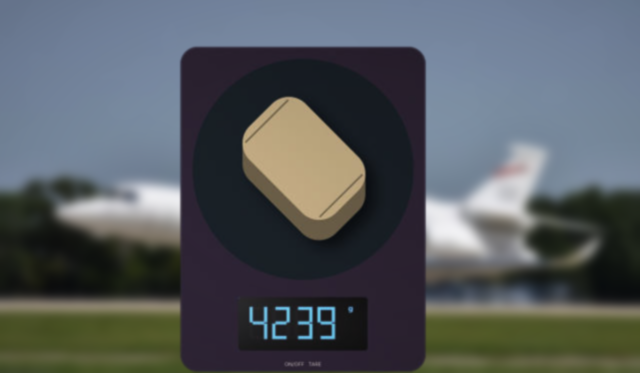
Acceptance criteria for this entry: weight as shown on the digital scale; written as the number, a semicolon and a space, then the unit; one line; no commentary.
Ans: 4239; g
